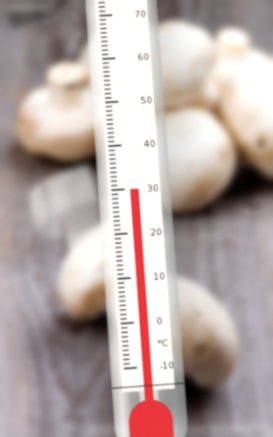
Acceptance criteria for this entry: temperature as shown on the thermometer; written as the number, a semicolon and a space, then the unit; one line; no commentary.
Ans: 30; °C
